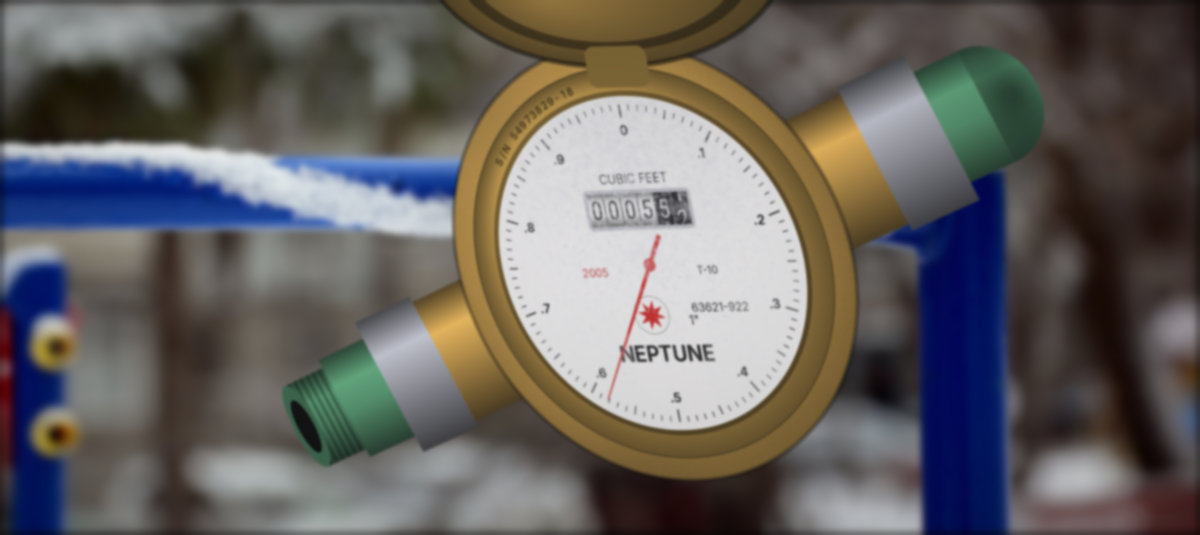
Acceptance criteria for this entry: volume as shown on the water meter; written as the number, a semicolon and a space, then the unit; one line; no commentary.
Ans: 551.58; ft³
